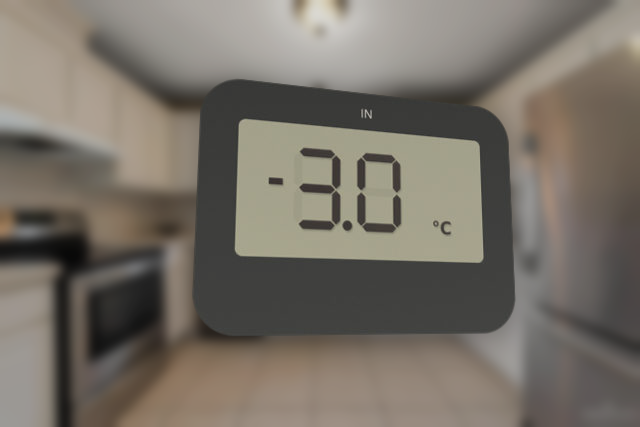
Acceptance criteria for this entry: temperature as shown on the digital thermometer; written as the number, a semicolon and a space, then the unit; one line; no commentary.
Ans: -3.0; °C
